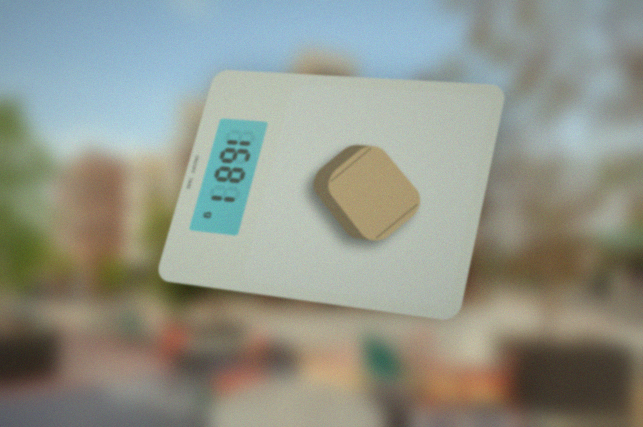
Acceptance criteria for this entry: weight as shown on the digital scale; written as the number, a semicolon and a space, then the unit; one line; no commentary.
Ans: 1681; g
